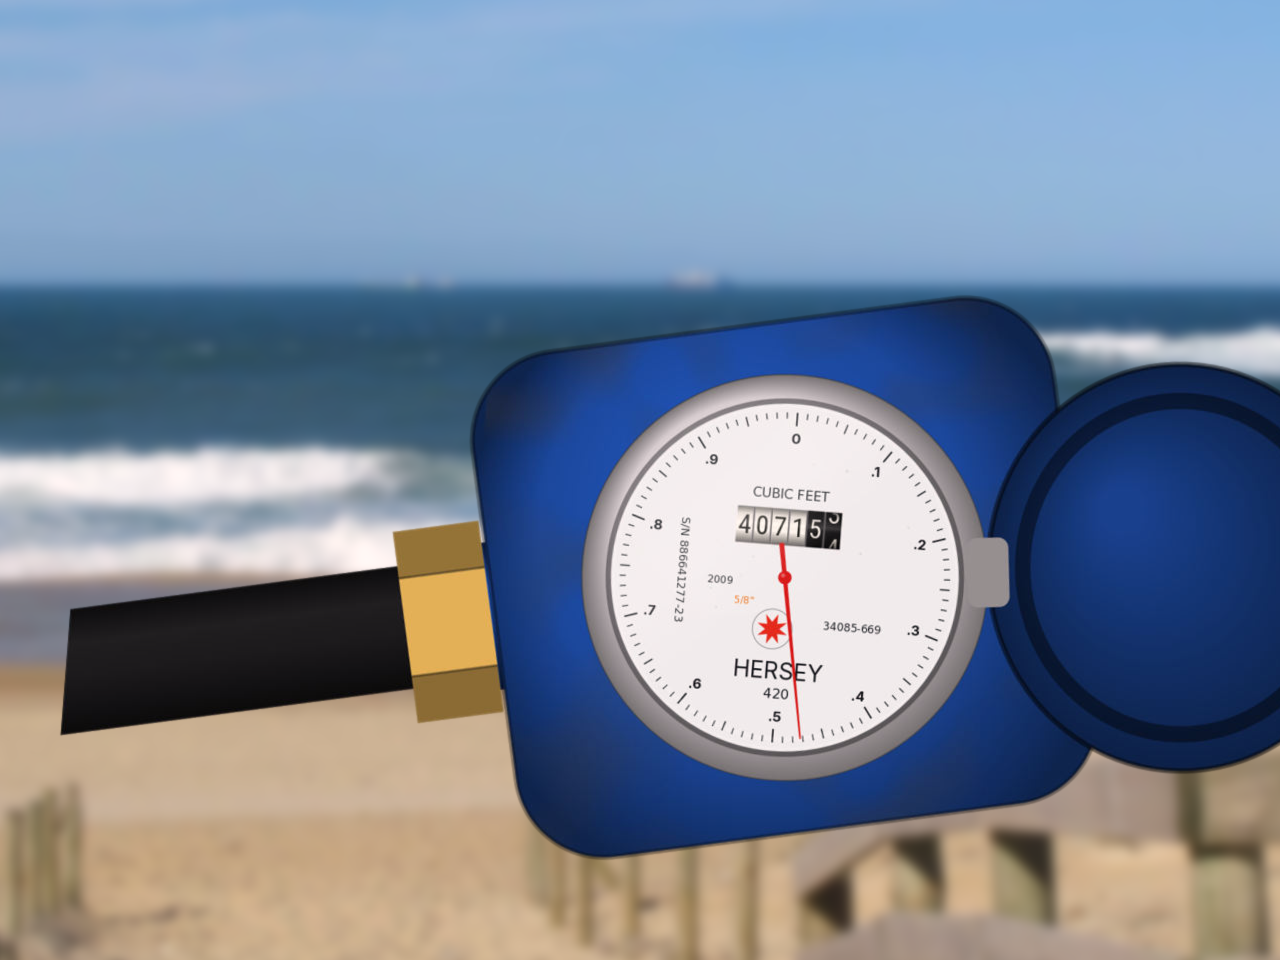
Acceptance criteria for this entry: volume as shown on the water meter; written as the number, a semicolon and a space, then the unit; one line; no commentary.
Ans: 407153.47; ft³
